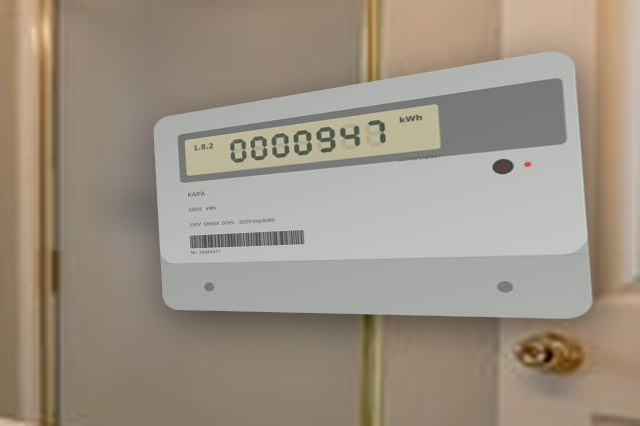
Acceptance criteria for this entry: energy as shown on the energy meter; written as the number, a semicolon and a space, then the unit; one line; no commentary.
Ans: 947; kWh
